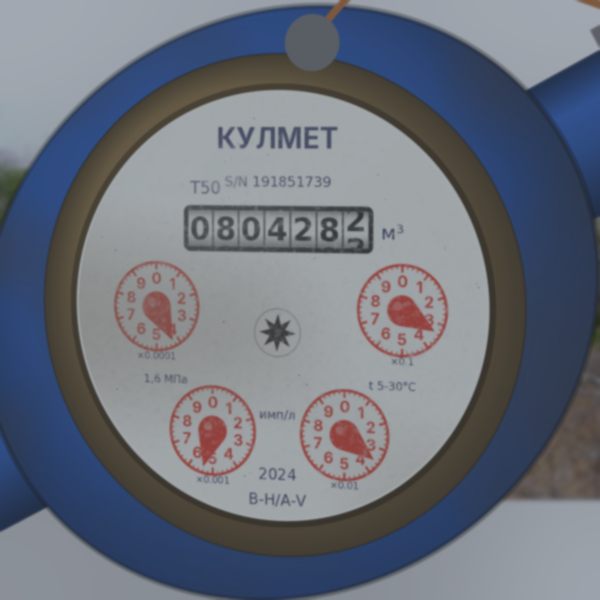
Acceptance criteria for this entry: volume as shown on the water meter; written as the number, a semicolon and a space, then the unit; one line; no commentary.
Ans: 804282.3354; m³
